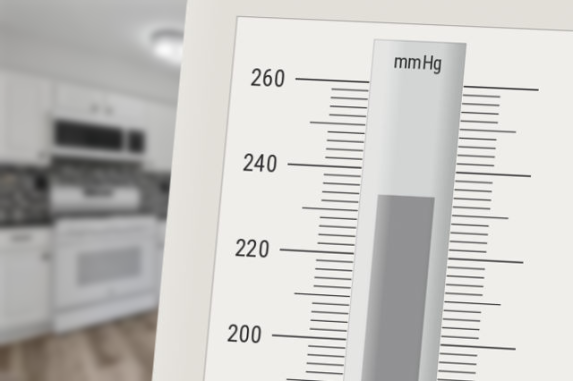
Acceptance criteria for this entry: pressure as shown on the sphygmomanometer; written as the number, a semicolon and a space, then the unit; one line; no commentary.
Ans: 234; mmHg
